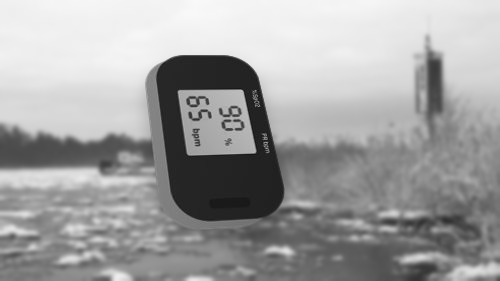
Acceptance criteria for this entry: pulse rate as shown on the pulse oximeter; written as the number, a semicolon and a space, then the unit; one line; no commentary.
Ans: 65; bpm
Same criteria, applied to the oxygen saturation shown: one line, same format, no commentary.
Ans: 90; %
